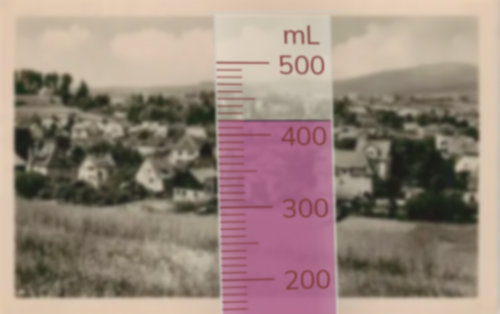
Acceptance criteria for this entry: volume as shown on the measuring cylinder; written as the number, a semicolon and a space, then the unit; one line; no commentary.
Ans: 420; mL
